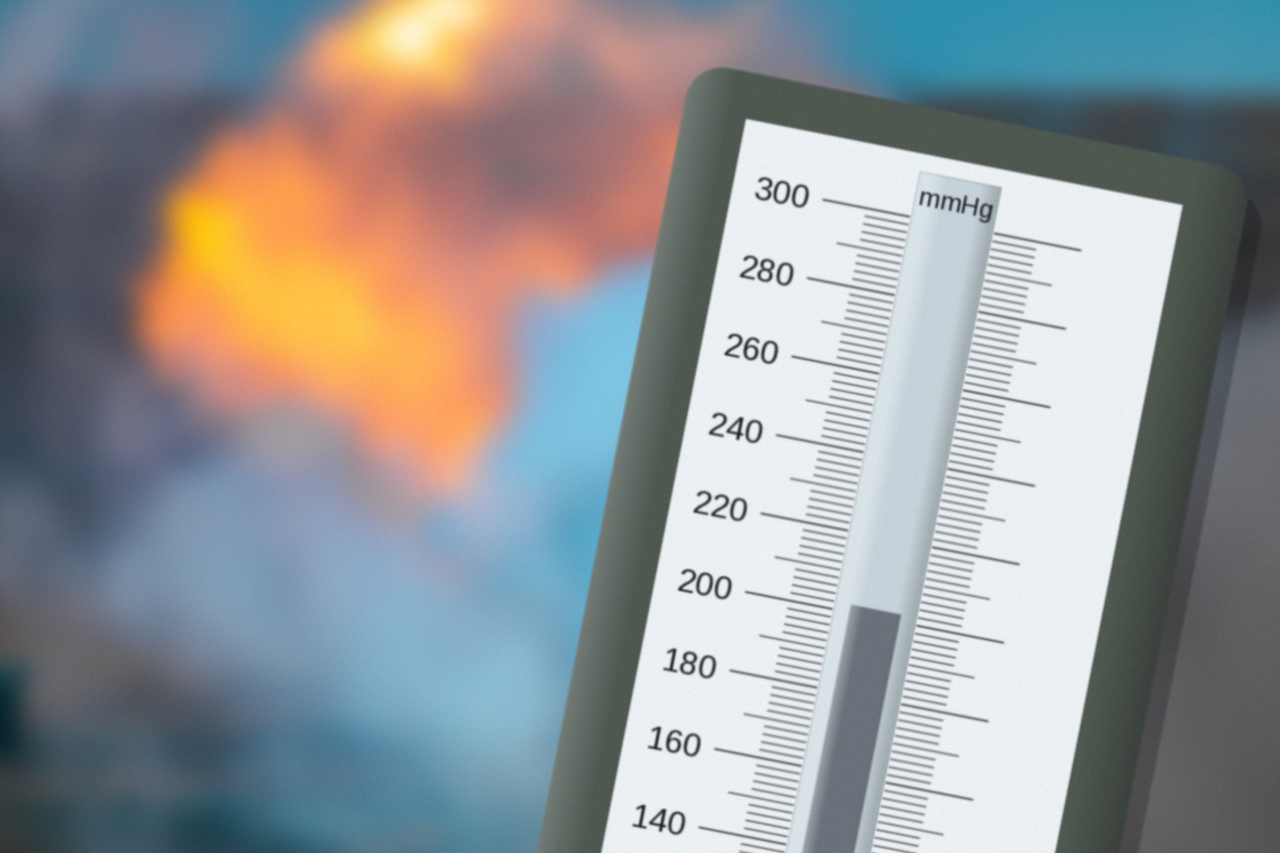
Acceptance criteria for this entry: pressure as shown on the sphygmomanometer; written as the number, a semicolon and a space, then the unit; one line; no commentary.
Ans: 202; mmHg
